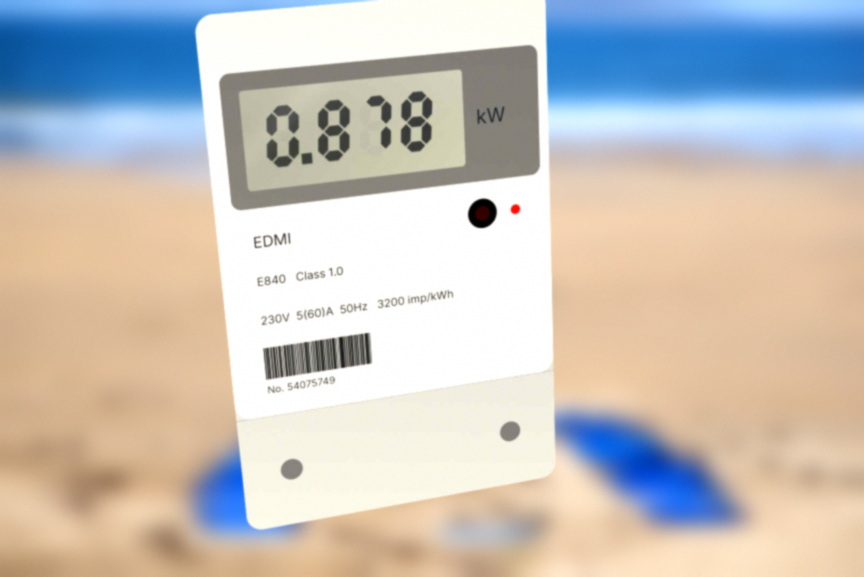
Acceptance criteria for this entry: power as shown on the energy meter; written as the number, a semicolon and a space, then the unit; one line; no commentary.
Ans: 0.878; kW
